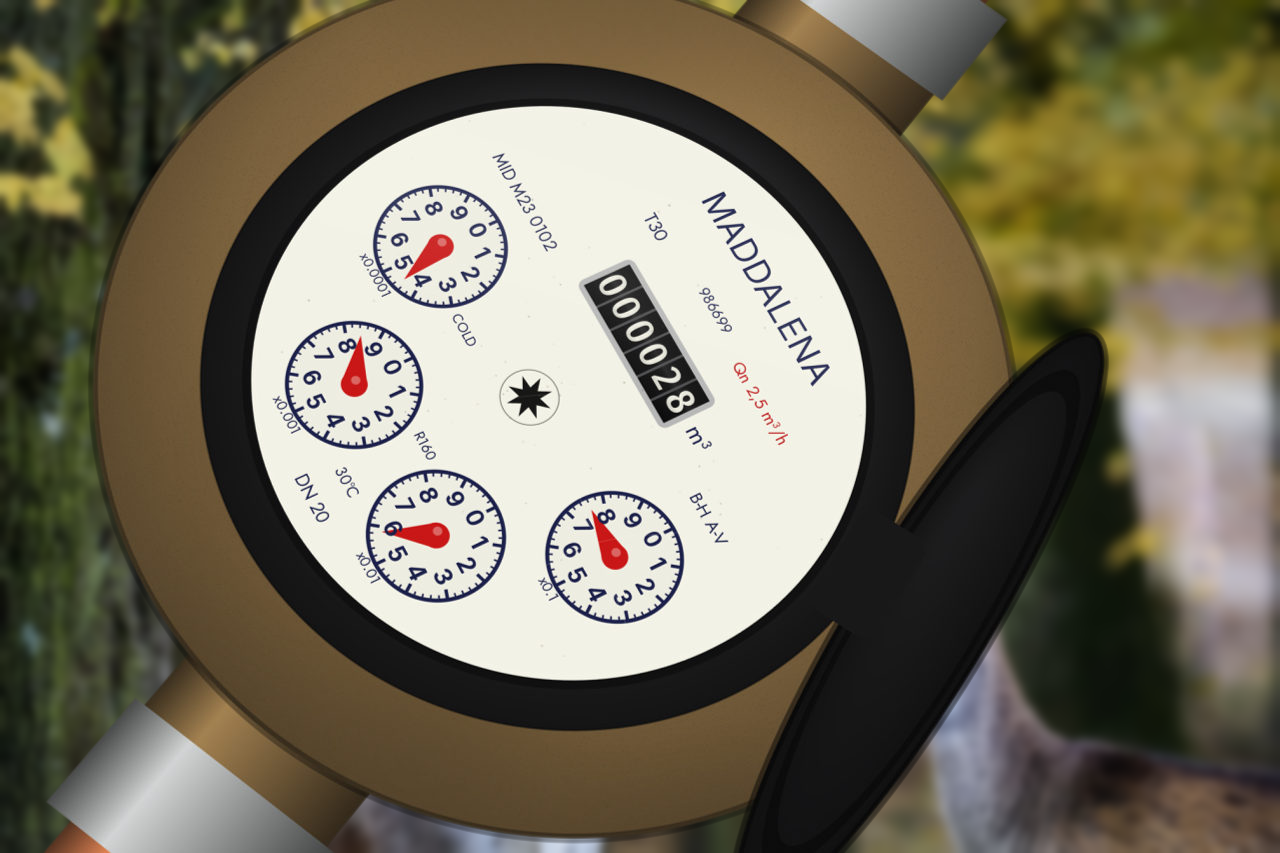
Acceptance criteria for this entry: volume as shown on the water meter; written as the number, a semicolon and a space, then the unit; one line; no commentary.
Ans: 28.7584; m³
